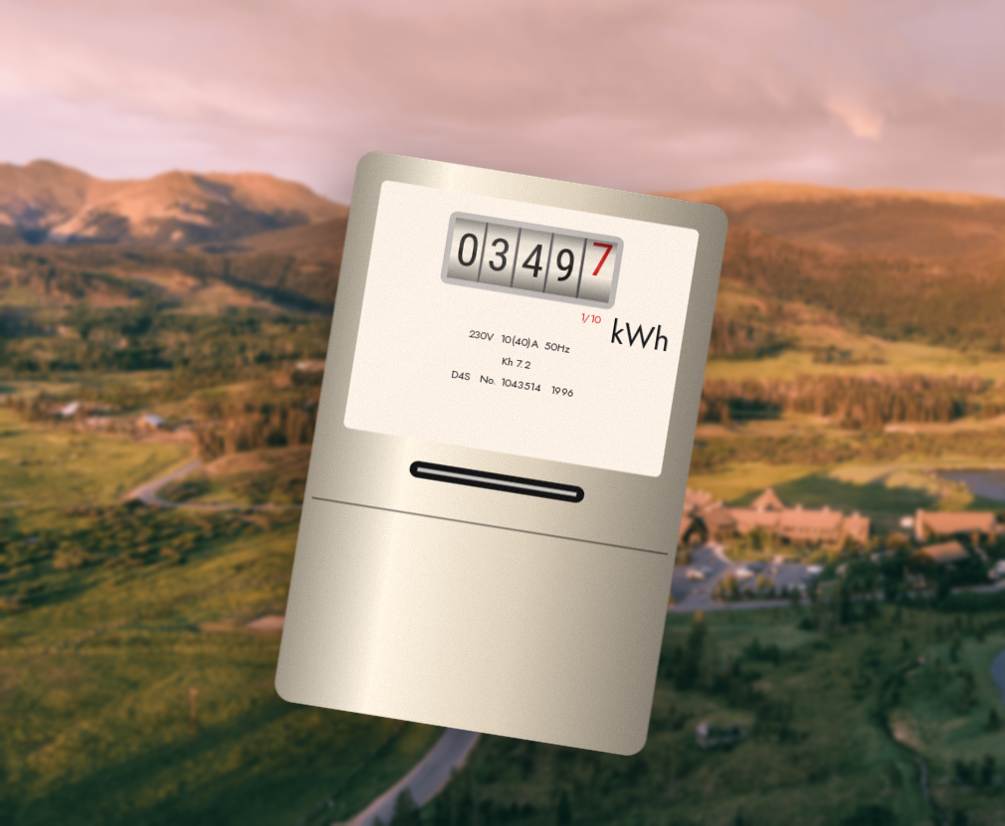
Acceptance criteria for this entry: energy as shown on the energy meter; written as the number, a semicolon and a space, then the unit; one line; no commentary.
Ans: 349.7; kWh
